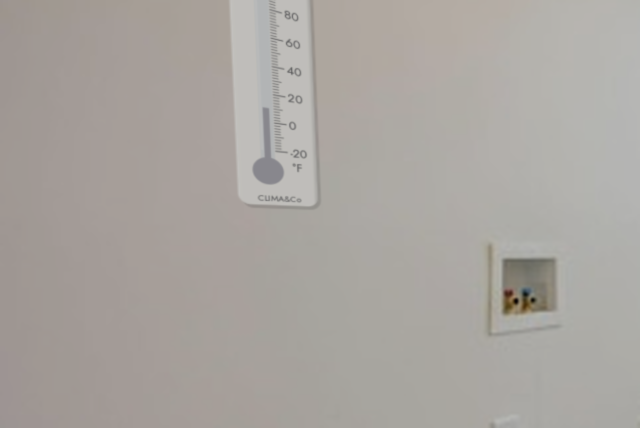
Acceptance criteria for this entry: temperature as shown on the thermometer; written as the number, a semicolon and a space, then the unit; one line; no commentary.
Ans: 10; °F
